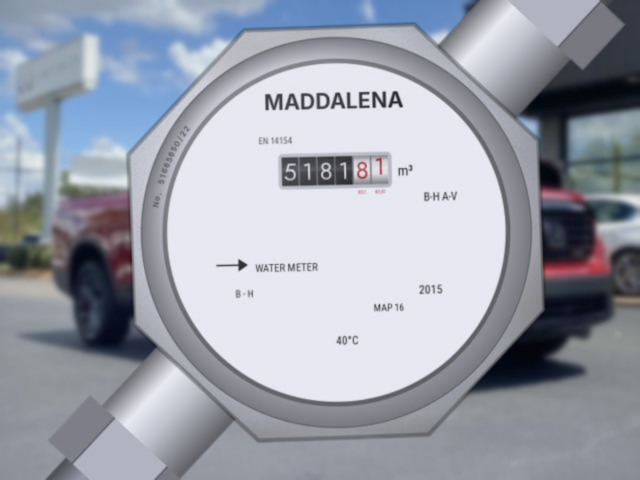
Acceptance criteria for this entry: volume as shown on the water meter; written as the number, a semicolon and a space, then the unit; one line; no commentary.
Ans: 5181.81; m³
